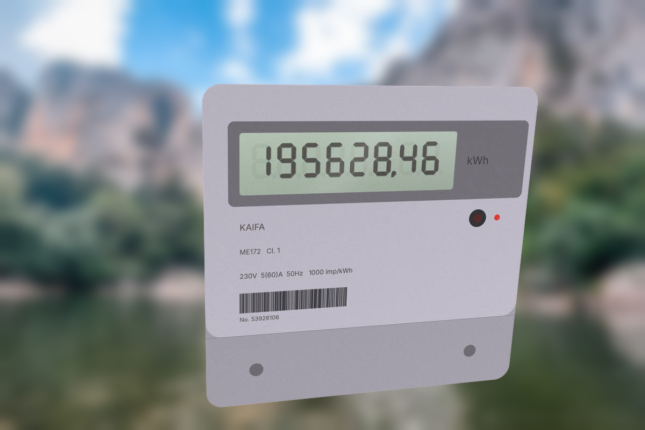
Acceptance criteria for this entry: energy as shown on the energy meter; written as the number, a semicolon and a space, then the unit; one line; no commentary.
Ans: 195628.46; kWh
